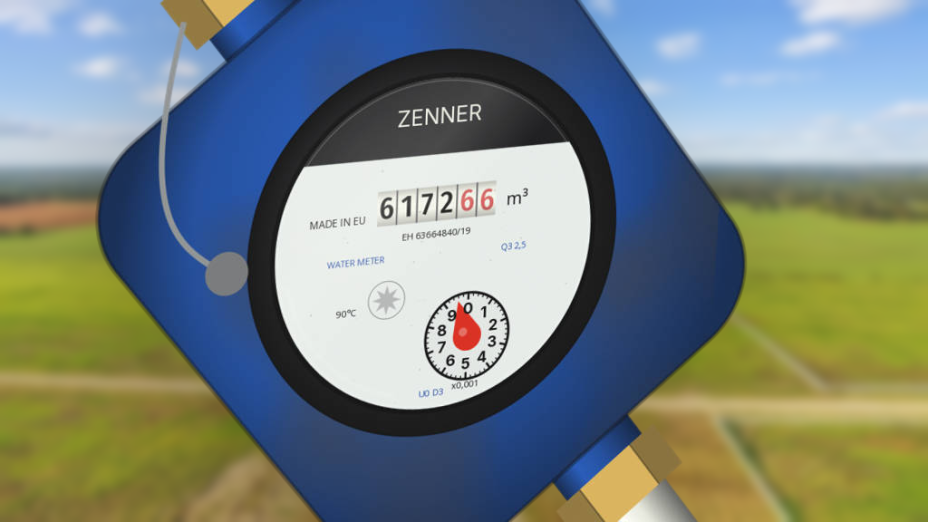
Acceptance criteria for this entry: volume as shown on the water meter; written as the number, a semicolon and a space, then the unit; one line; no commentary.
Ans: 6172.659; m³
